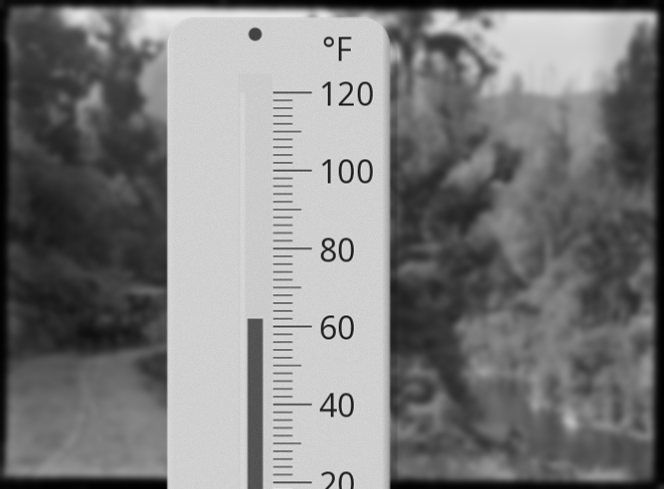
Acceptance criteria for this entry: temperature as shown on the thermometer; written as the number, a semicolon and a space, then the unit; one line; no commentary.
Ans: 62; °F
